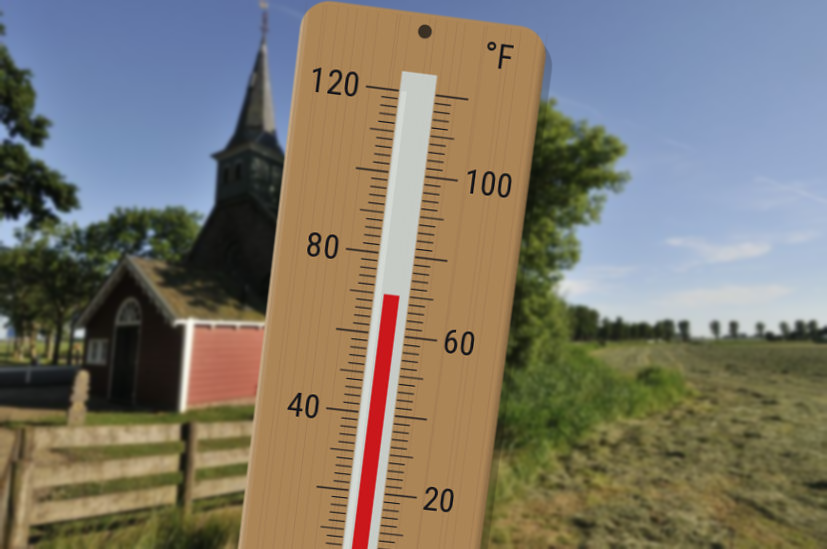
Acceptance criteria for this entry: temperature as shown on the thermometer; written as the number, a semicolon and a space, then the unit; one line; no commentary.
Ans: 70; °F
